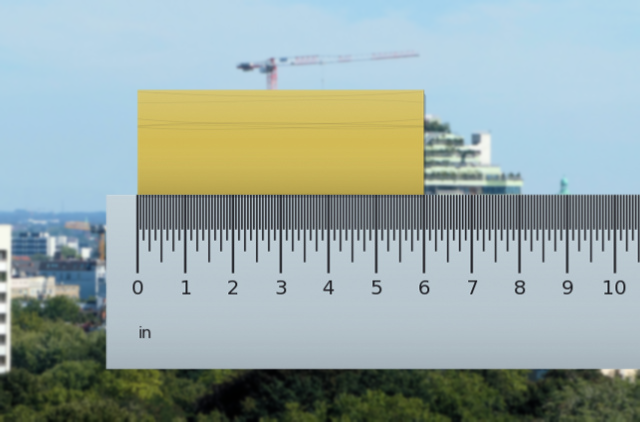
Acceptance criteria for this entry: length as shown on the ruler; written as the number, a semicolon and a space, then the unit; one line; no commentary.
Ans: 6; in
